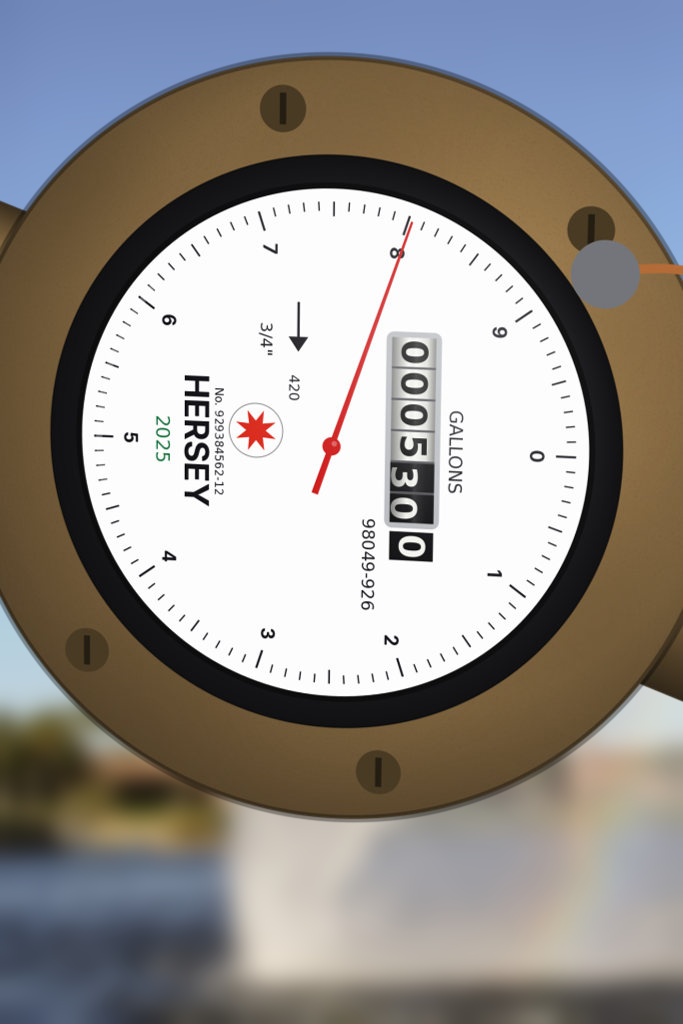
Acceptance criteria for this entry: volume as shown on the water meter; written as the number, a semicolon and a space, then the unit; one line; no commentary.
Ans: 5298.0; gal
